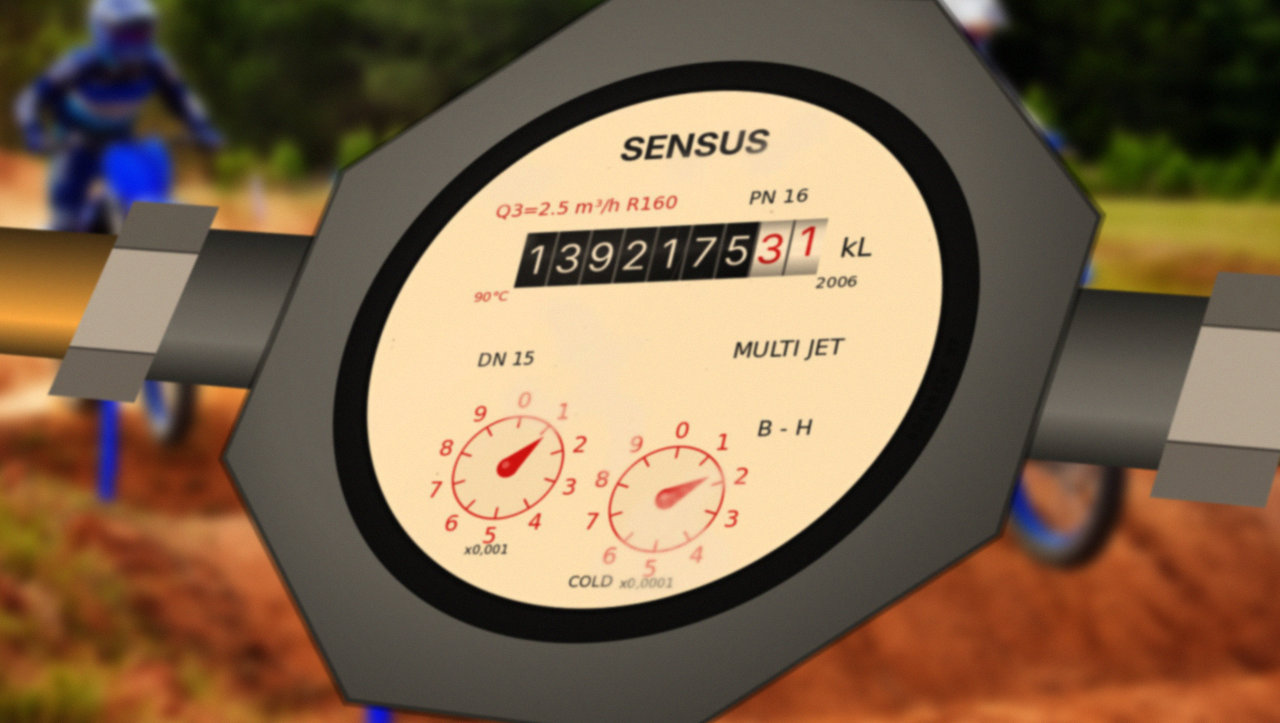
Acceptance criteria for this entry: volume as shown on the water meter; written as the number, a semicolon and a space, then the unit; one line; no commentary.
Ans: 1392175.3111; kL
